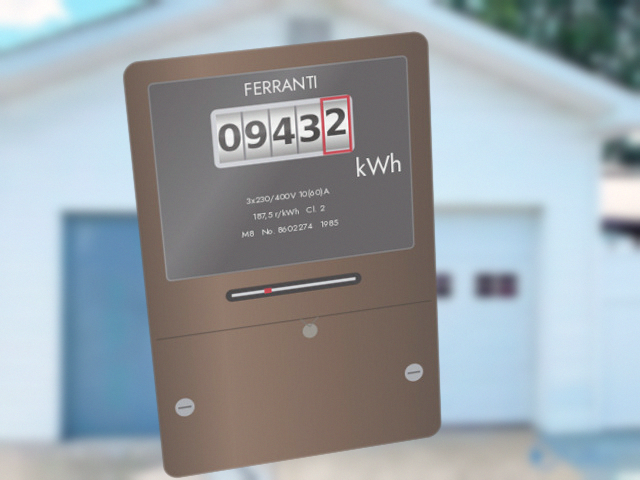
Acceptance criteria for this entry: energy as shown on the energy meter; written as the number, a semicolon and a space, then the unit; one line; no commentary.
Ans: 943.2; kWh
